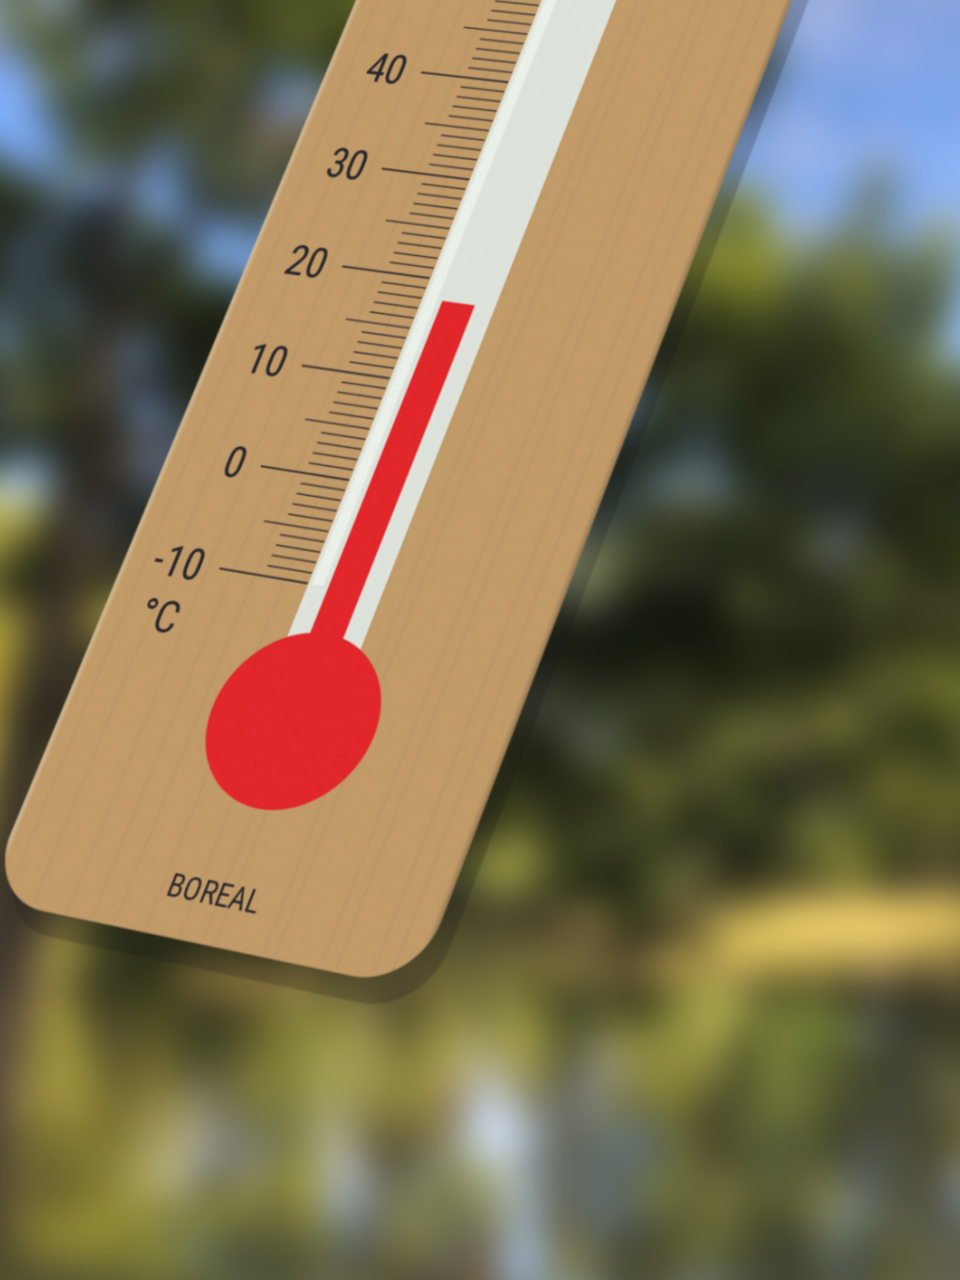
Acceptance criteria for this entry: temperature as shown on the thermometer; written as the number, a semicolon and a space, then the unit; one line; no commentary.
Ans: 18; °C
